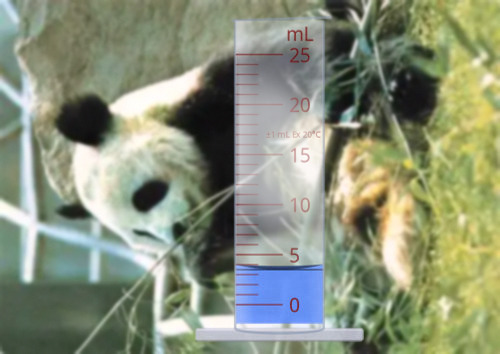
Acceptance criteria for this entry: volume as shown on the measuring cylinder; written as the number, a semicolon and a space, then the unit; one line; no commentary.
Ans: 3.5; mL
